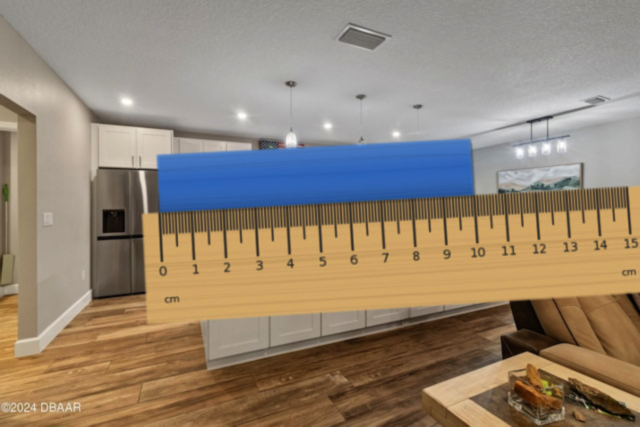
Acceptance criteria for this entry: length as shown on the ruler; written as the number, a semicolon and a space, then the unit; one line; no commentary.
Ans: 10; cm
